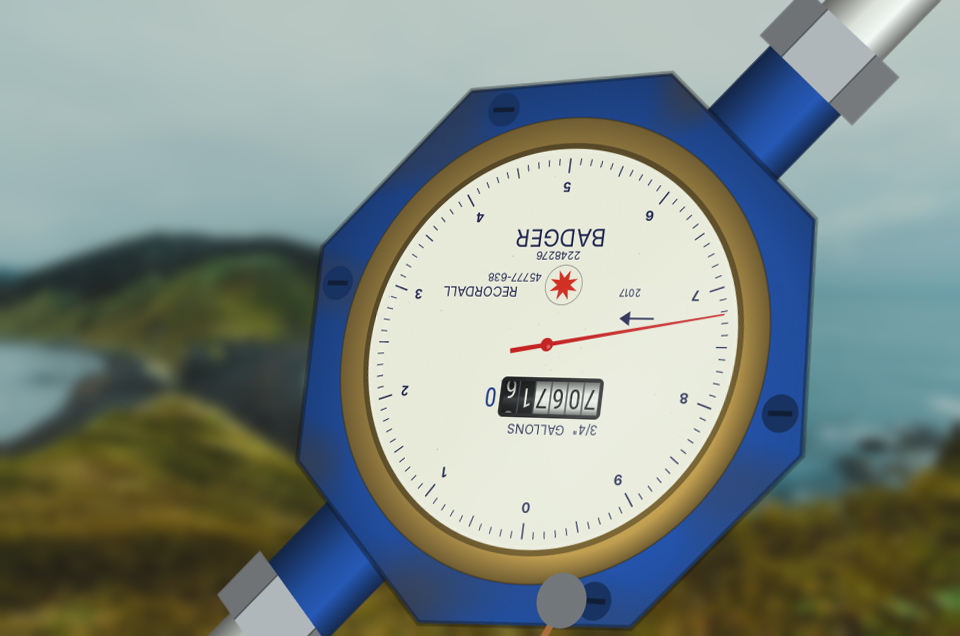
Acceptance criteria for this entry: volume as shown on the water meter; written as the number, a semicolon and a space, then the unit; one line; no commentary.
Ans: 7067157.2; gal
